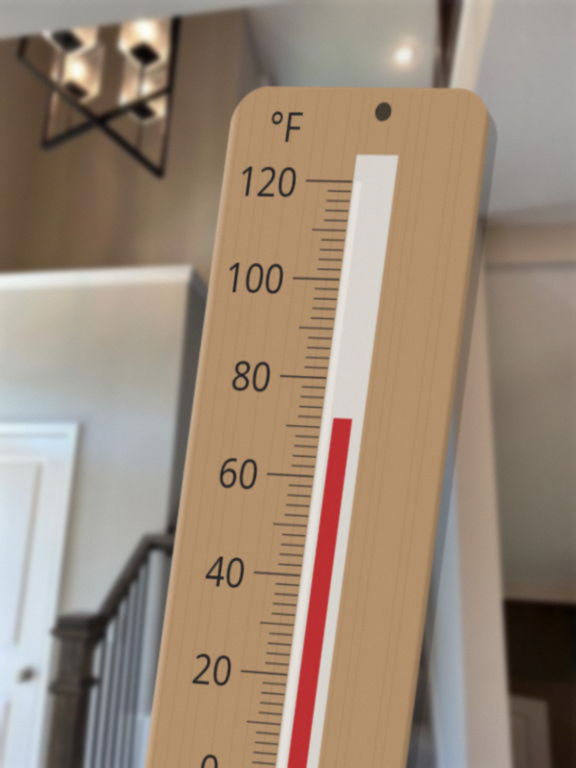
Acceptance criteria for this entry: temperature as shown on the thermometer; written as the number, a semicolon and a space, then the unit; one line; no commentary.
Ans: 72; °F
